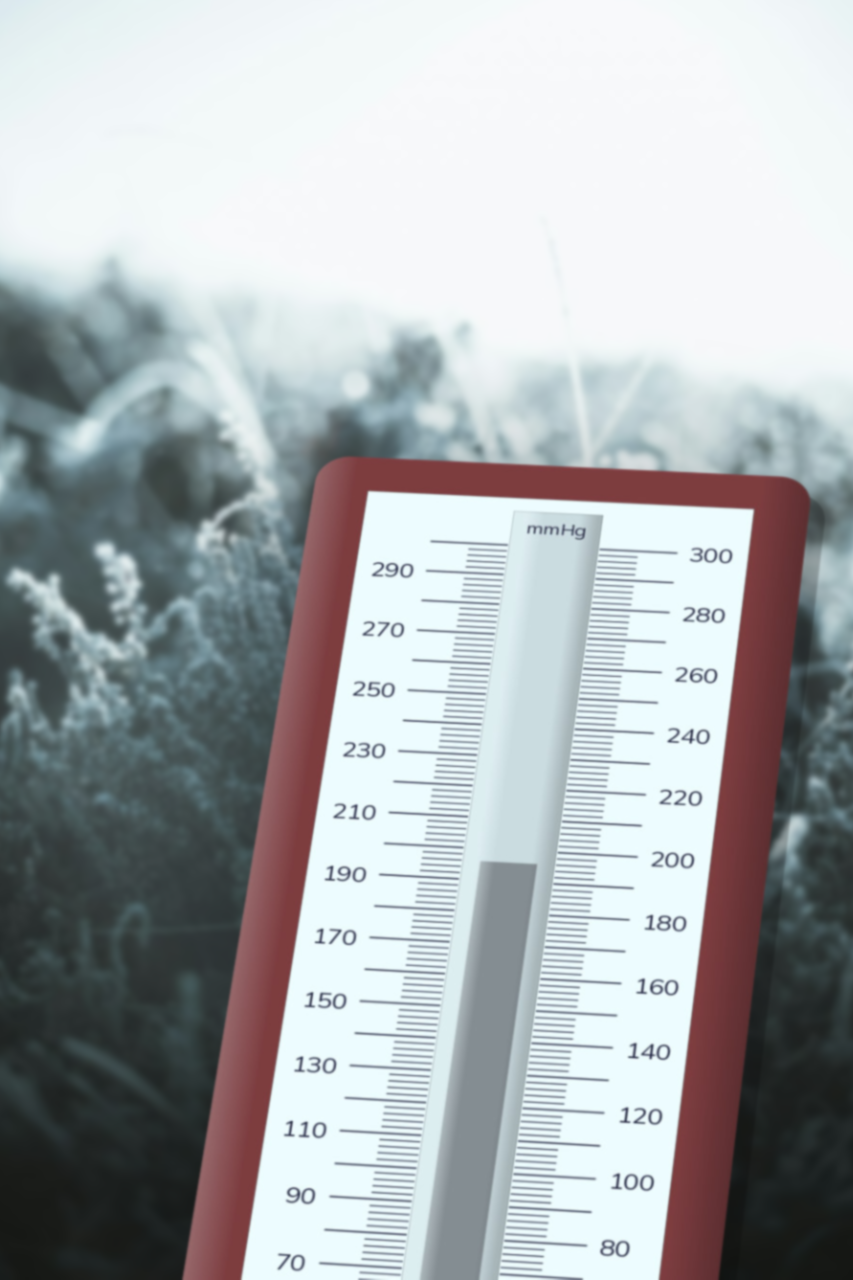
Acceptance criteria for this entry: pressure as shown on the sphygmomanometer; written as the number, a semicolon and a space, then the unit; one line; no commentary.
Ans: 196; mmHg
